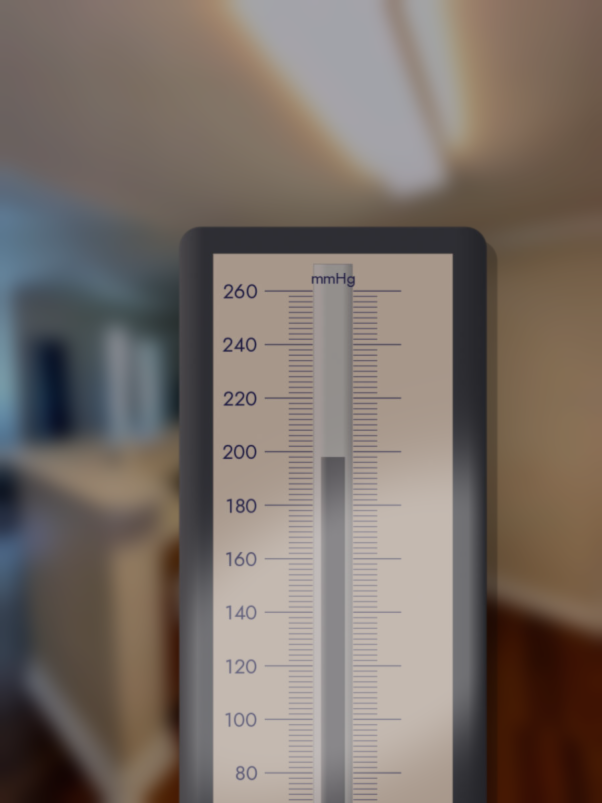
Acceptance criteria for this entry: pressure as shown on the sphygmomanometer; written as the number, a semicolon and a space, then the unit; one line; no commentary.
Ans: 198; mmHg
